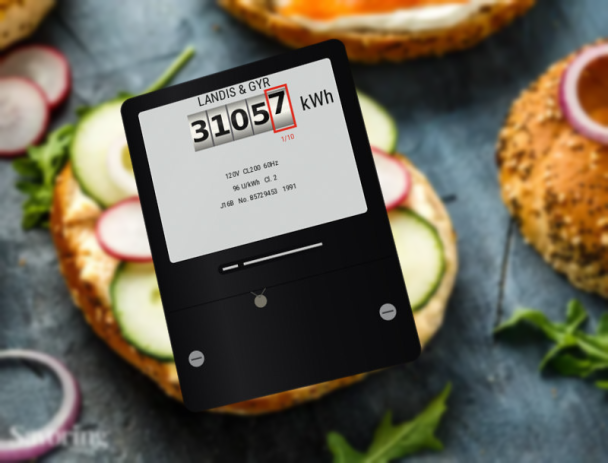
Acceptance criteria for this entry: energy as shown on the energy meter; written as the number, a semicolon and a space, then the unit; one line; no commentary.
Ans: 3105.7; kWh
